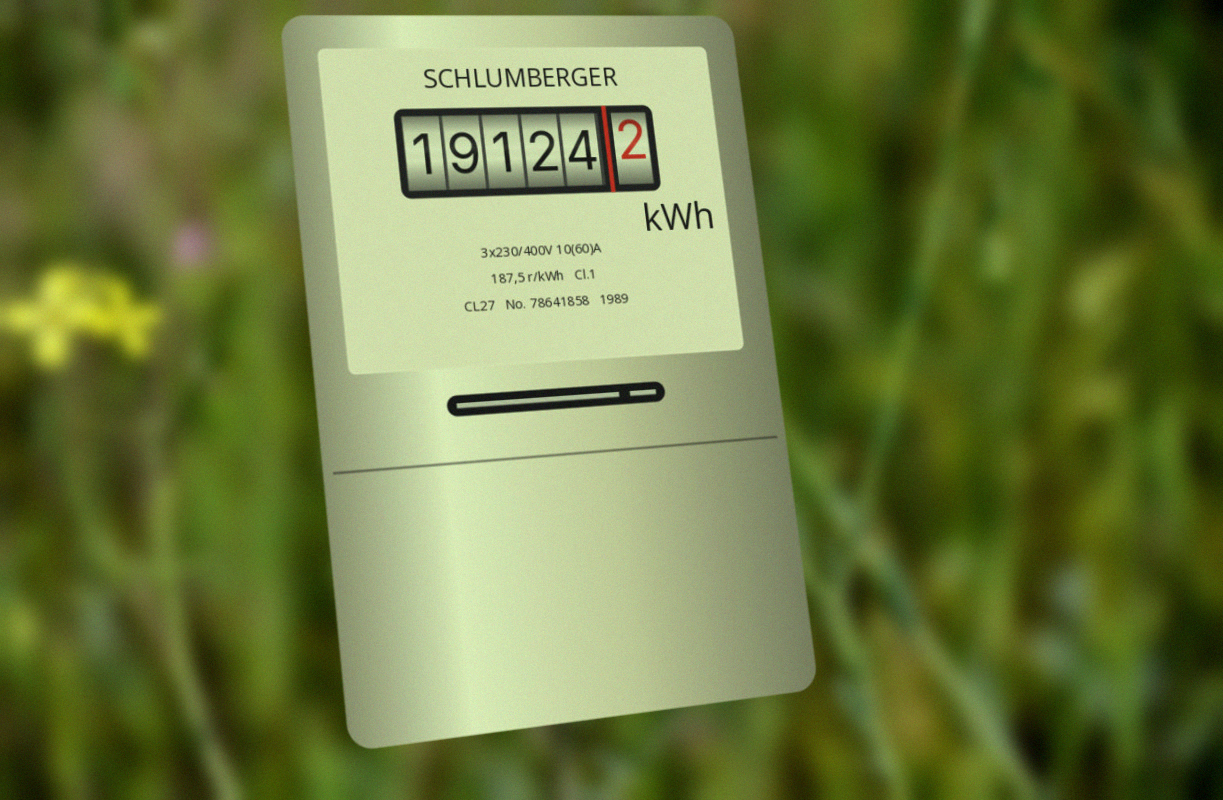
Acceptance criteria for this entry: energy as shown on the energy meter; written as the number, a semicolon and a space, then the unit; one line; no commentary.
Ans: 19124.2; kWh
